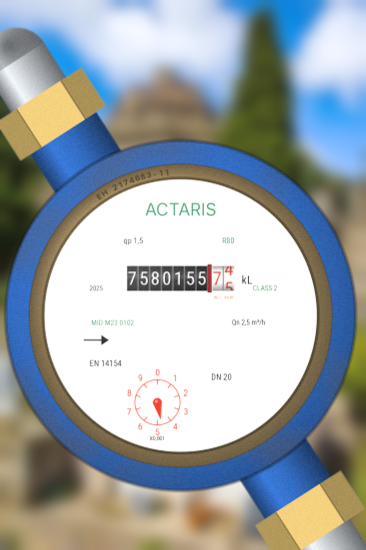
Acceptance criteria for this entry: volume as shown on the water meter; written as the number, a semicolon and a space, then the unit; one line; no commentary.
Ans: 7580155.744; kL
